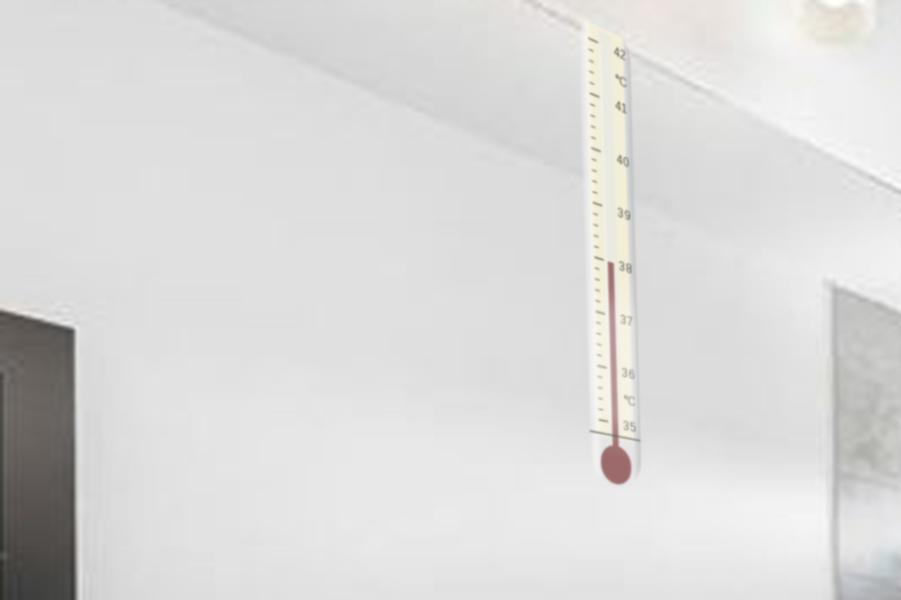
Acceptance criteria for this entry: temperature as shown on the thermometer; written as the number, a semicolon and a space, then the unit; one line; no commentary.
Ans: 38; °C
